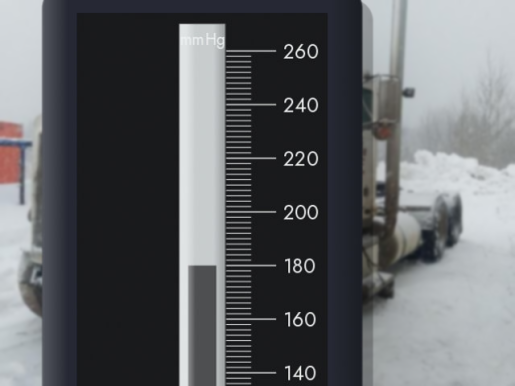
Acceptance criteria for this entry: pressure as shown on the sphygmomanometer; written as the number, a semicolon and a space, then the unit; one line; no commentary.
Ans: 180; mmHg
